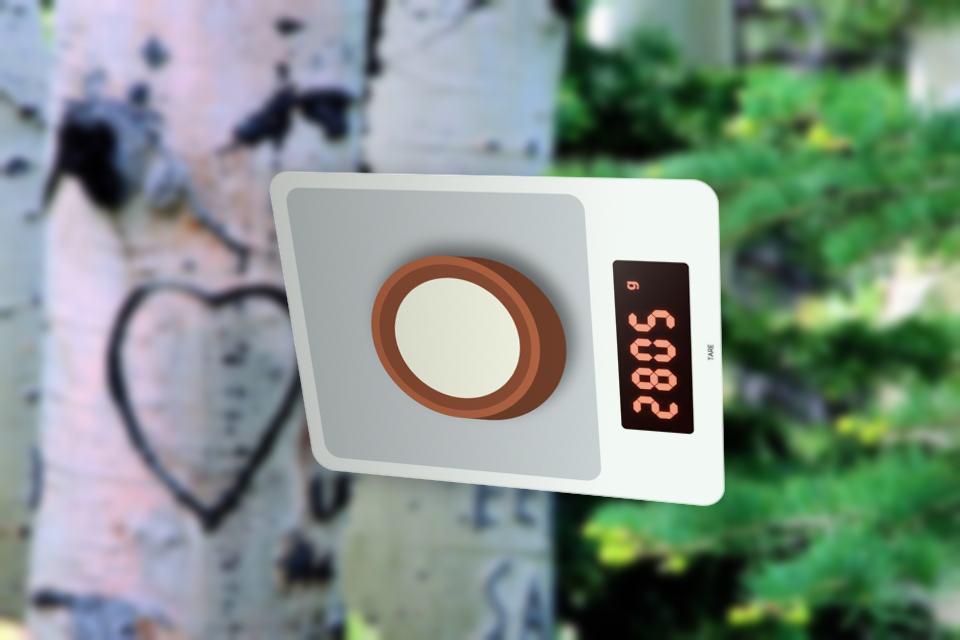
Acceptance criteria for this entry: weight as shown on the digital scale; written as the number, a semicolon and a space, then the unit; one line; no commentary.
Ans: 2805; g
